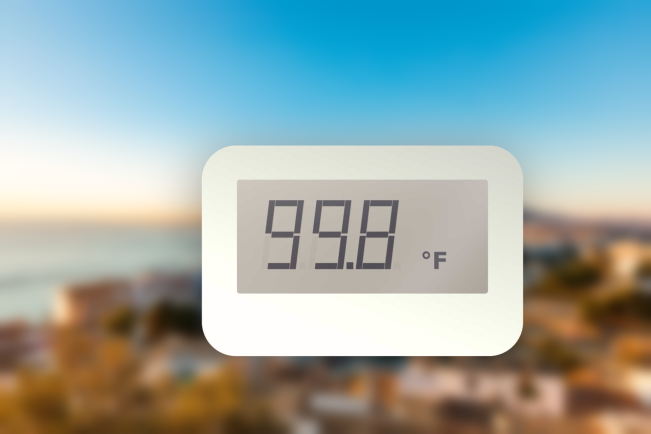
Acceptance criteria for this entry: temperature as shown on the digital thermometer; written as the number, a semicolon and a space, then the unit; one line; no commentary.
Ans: 99.8; °F
